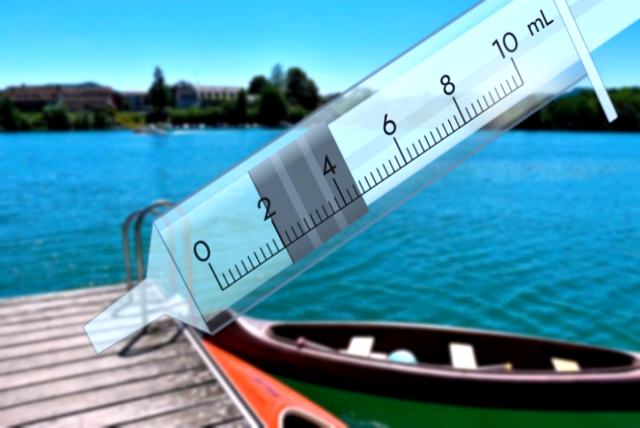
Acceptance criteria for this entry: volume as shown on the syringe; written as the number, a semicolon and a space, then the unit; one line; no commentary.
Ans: 2; mL
